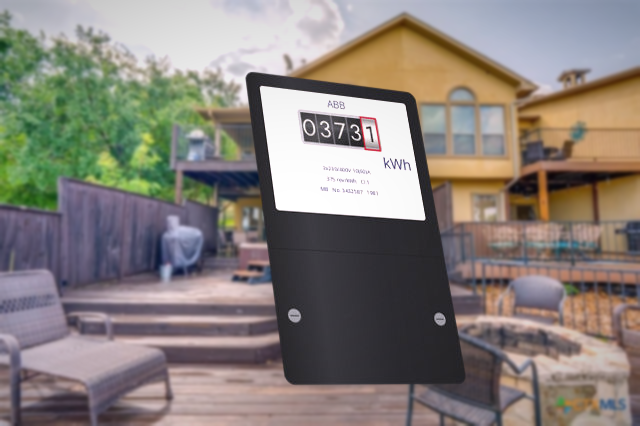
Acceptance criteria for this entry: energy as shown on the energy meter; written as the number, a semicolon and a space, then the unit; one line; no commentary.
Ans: 373.1; kWh
